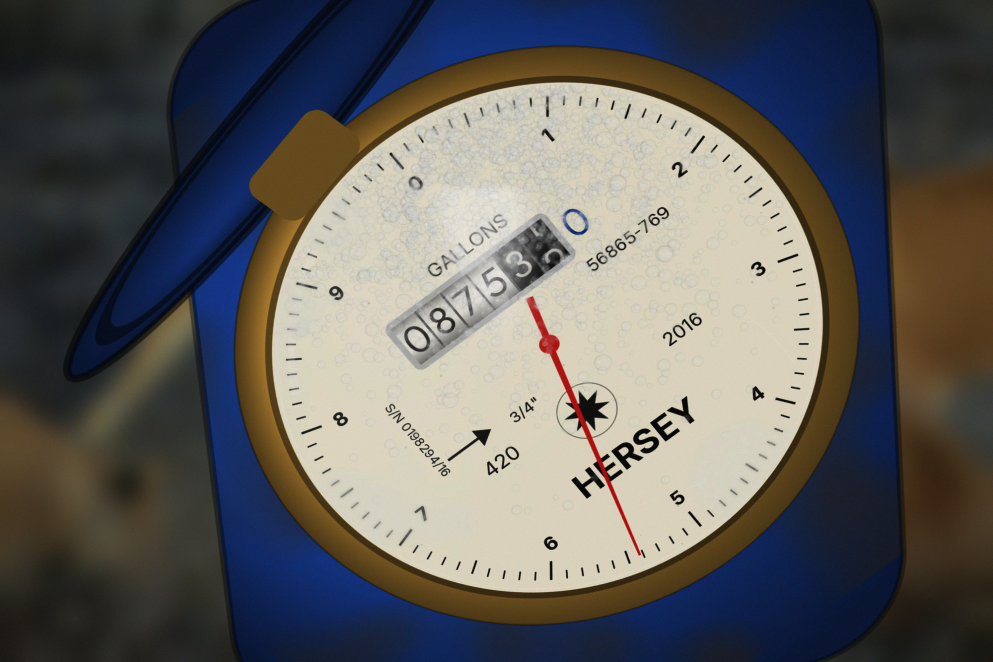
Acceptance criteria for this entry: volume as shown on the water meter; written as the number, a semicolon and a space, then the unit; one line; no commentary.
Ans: 875315.4; gal
